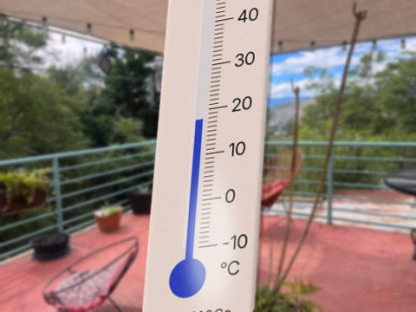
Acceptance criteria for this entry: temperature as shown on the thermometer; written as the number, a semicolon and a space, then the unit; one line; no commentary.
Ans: 18; °C
